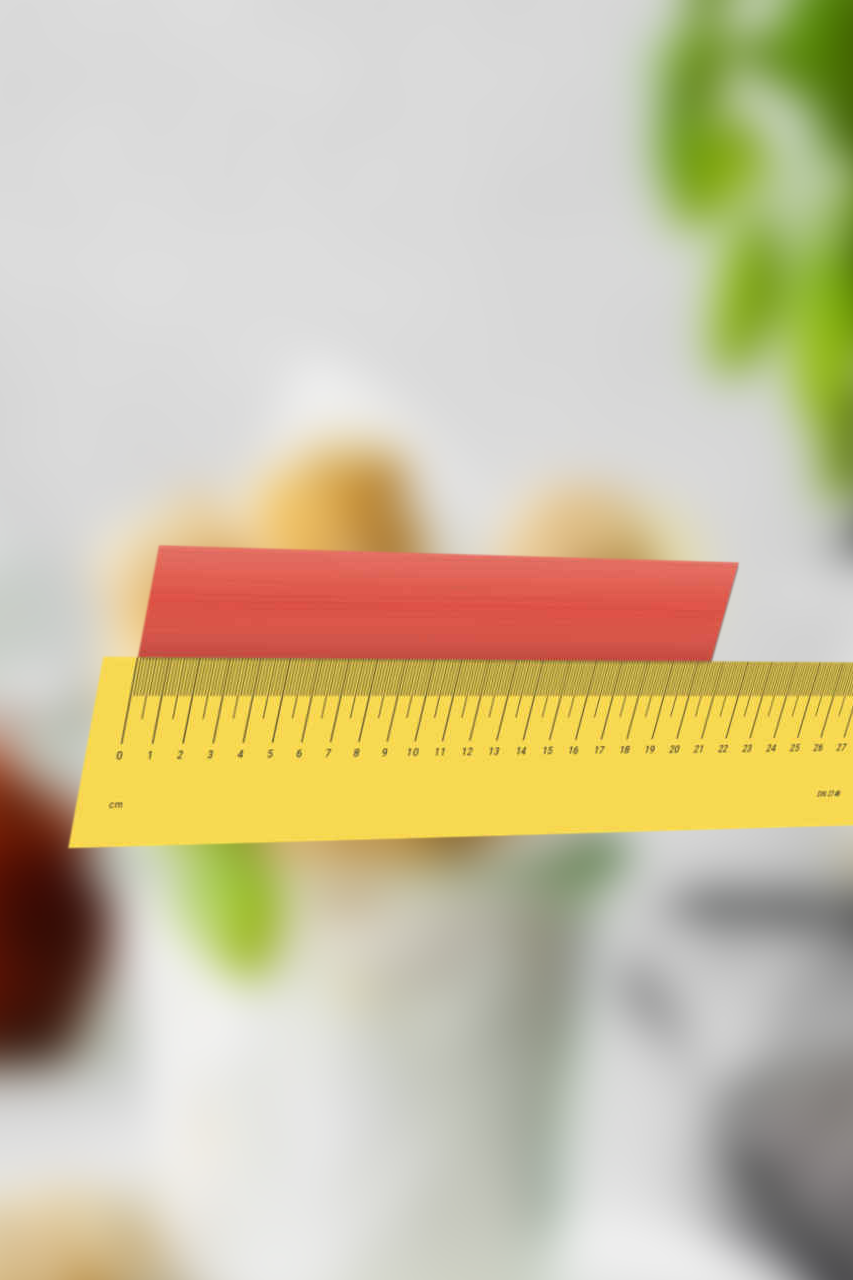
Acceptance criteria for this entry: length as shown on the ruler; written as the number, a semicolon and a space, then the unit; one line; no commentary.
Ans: 20.5; cm
